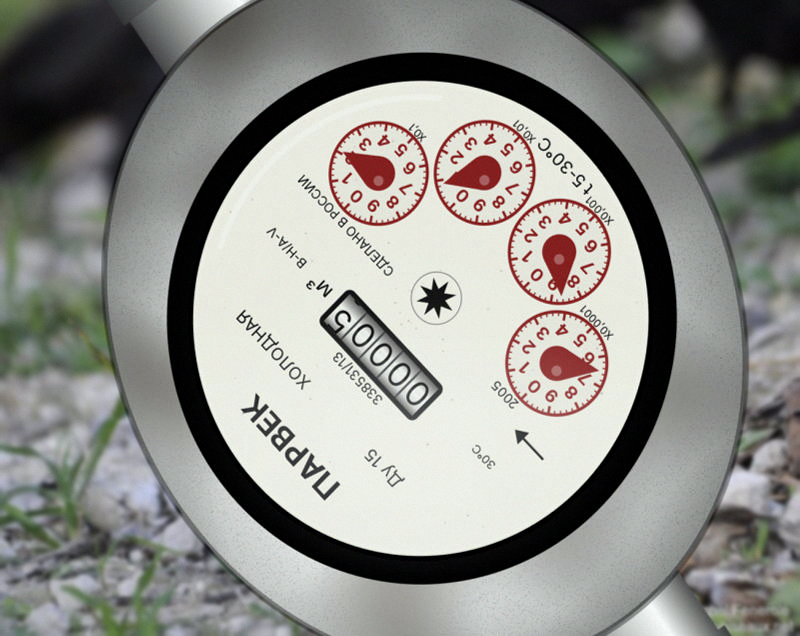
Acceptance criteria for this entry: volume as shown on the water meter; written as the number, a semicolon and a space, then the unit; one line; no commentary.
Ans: 5.2086; m³
